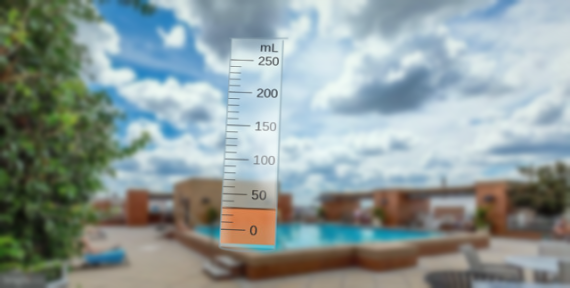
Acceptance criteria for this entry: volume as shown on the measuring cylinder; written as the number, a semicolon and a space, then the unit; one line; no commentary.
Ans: 30; mL
